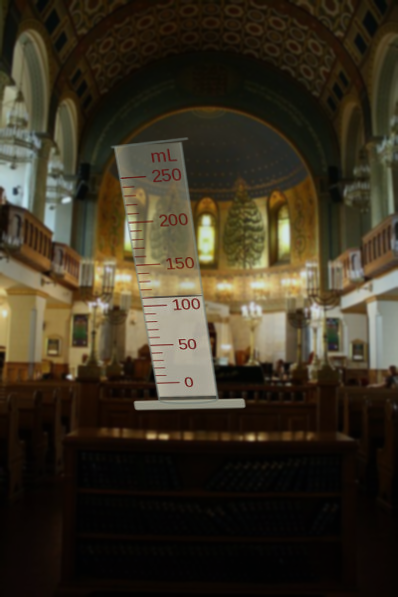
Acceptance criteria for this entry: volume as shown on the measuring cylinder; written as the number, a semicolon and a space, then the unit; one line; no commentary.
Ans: 110; mL
